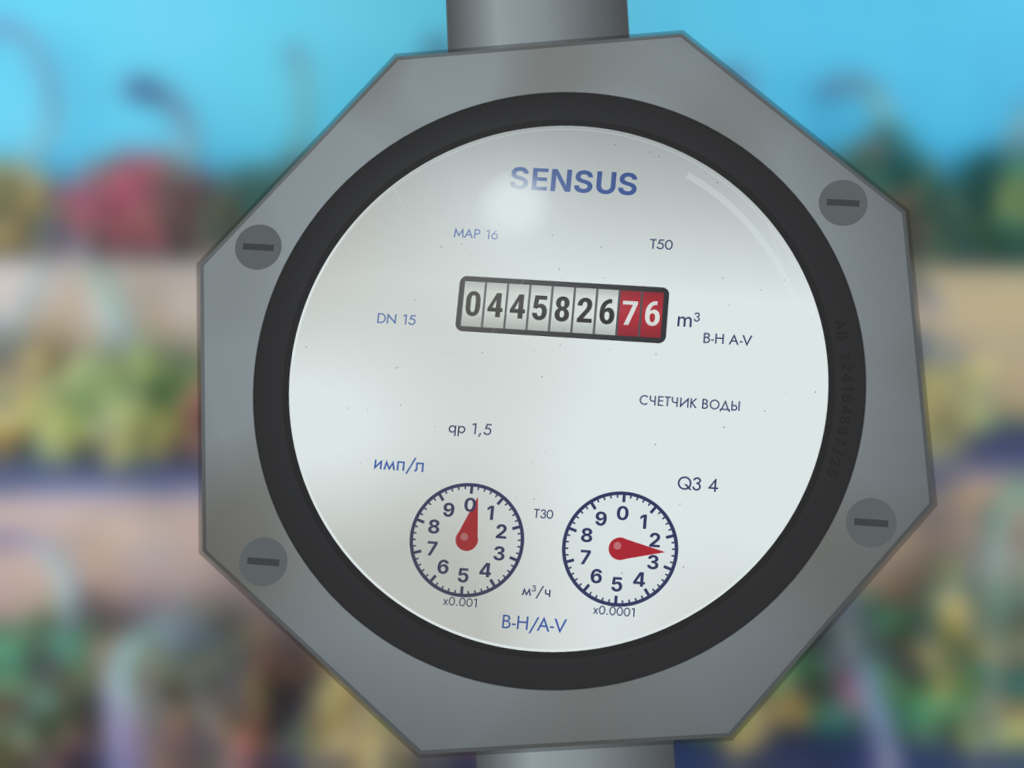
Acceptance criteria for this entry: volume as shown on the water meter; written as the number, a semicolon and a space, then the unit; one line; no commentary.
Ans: 445826.7602; m³
